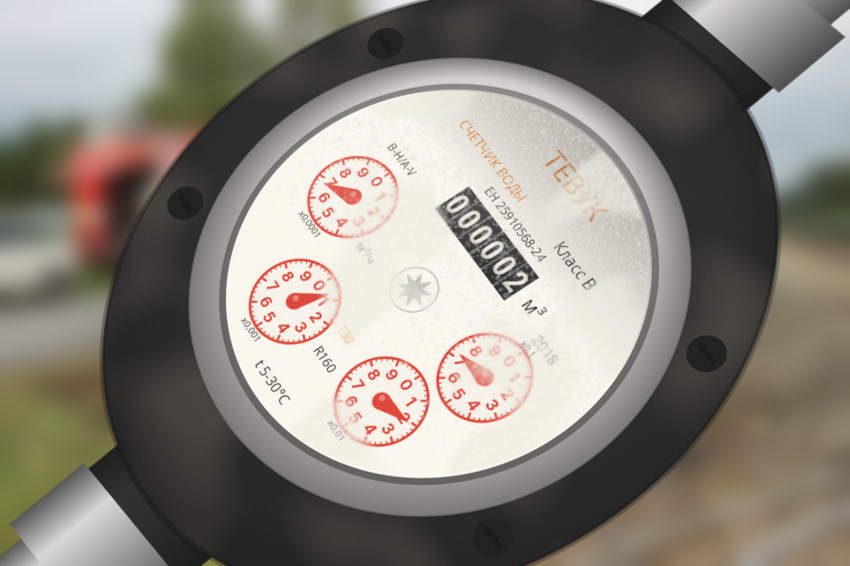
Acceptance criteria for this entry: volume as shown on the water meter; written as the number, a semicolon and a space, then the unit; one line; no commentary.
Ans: 2.7206; m³
